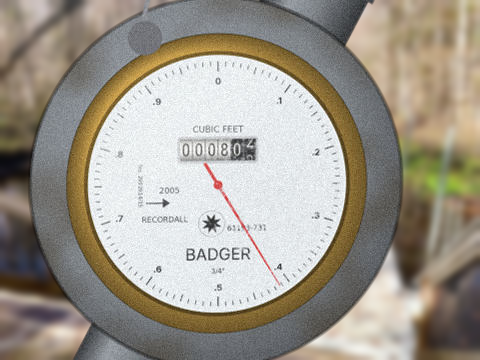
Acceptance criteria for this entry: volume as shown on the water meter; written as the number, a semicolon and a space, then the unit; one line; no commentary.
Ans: 802.41; ft³
